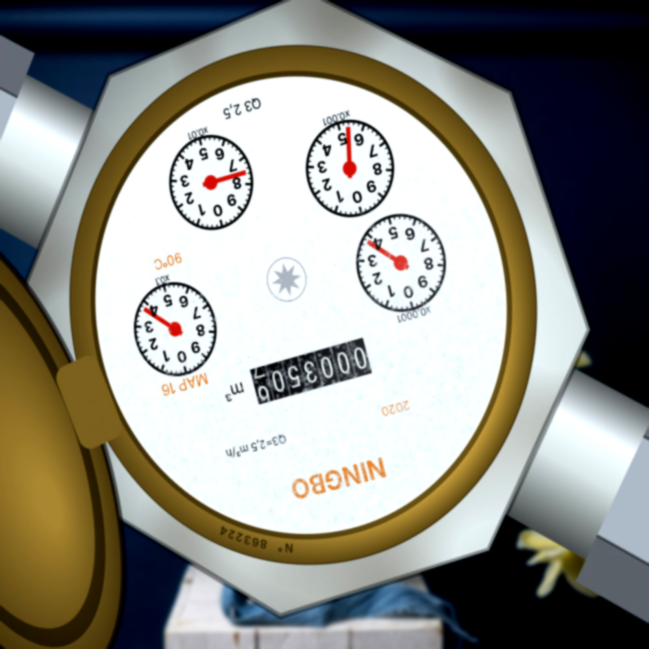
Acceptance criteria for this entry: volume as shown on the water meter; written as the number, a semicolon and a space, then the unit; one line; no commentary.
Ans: 3506.3753; m³
